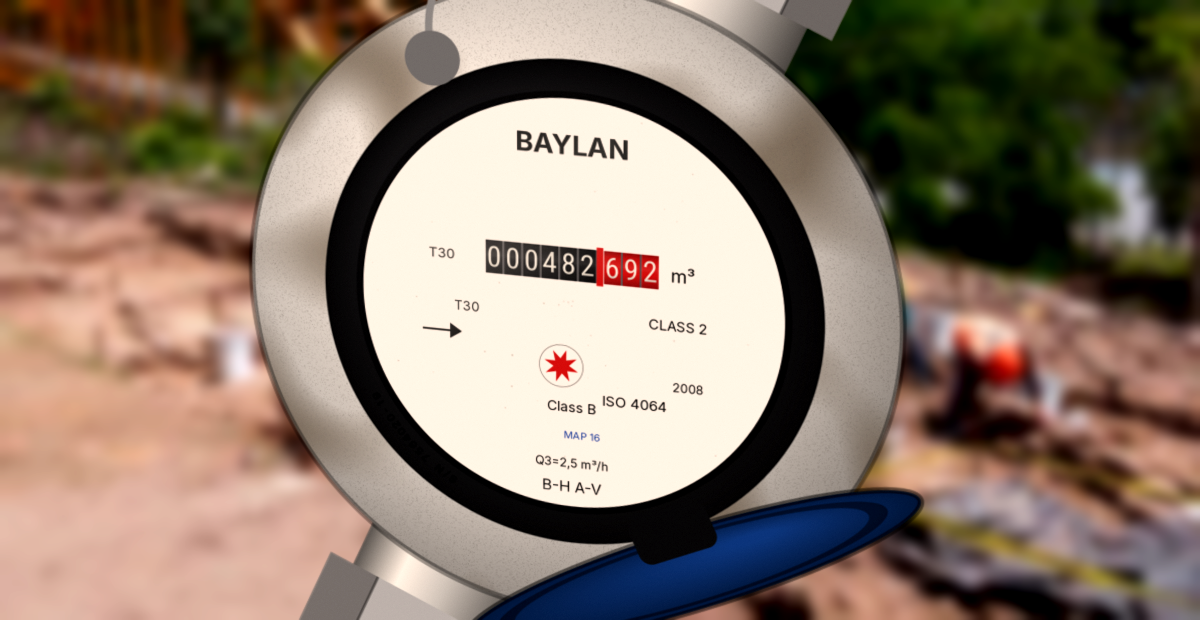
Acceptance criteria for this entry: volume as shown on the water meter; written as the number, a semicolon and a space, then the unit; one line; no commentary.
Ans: 482.692; m³
